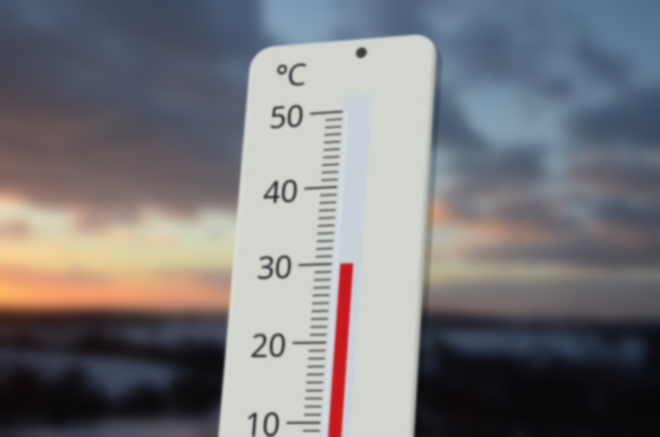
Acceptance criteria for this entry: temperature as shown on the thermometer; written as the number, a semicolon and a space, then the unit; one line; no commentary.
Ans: 30; °C
